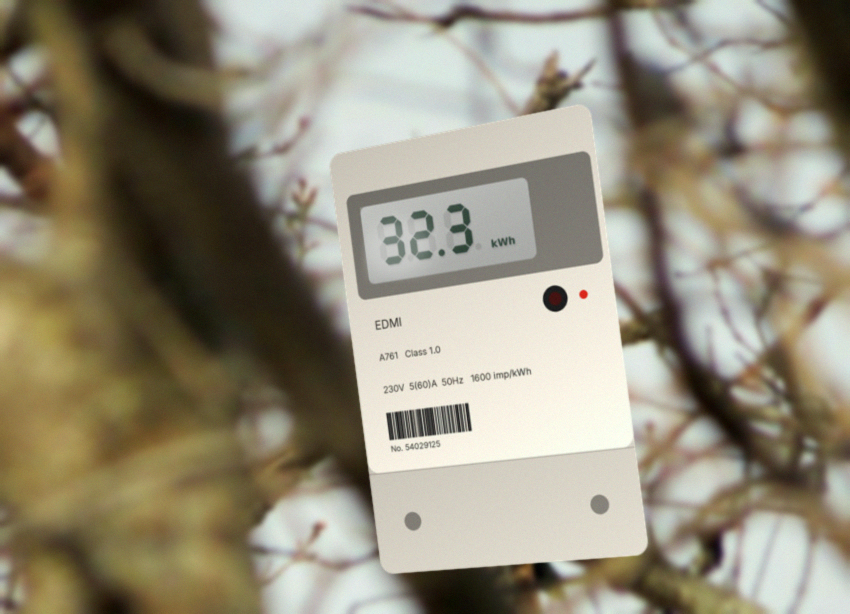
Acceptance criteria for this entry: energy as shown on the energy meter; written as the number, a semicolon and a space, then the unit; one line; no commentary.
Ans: 32.3; kWh
